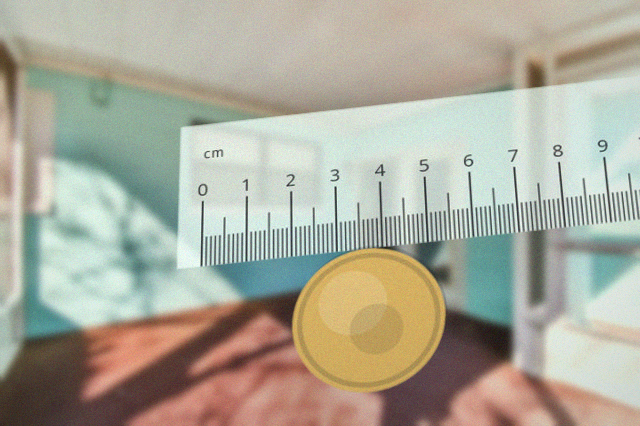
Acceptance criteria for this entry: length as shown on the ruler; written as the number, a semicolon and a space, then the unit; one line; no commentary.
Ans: 3.3; cm
